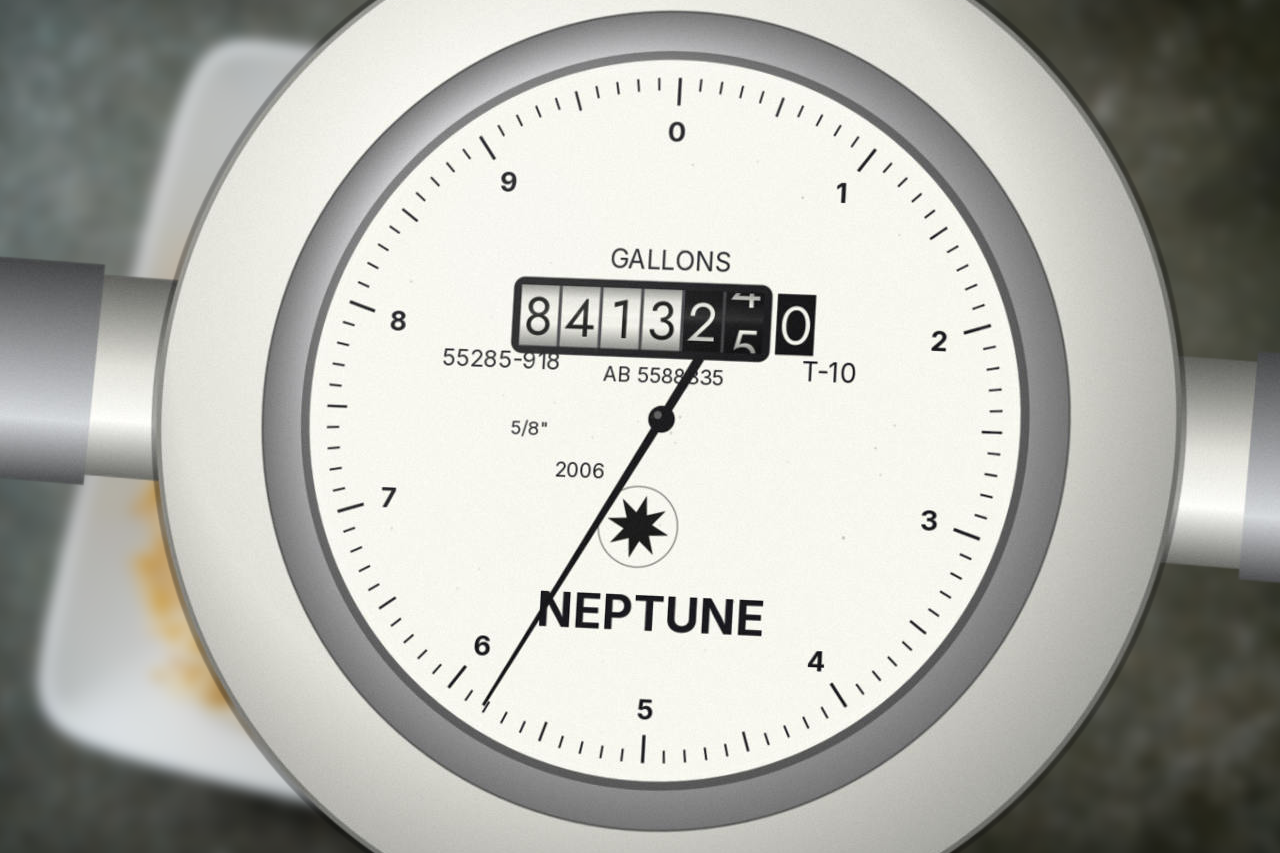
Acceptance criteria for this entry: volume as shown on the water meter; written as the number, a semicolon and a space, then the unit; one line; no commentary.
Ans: 8413245.8; gal
